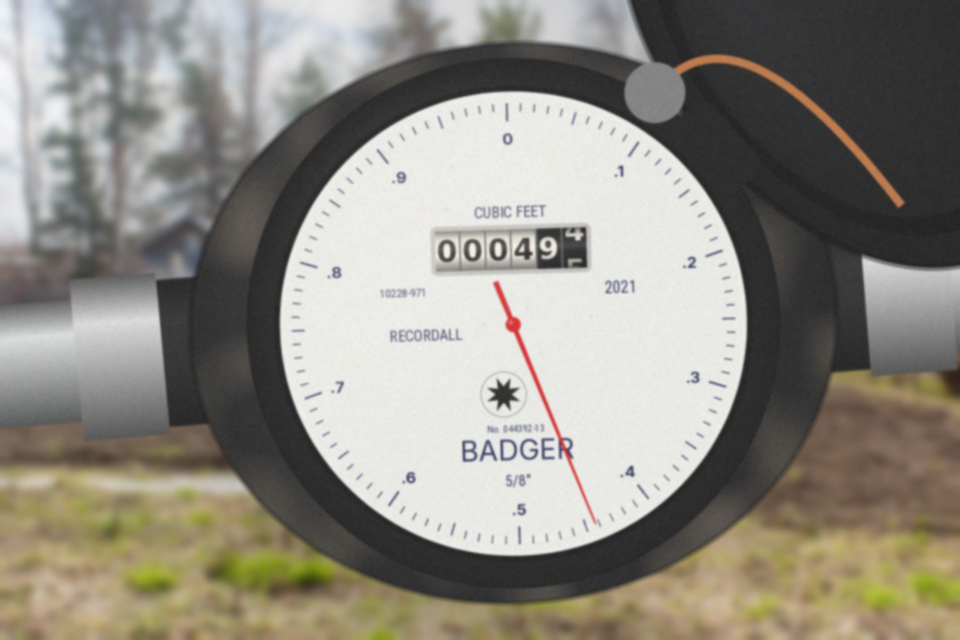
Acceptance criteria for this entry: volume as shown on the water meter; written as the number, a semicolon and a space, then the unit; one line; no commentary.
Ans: 494.44; ft³
